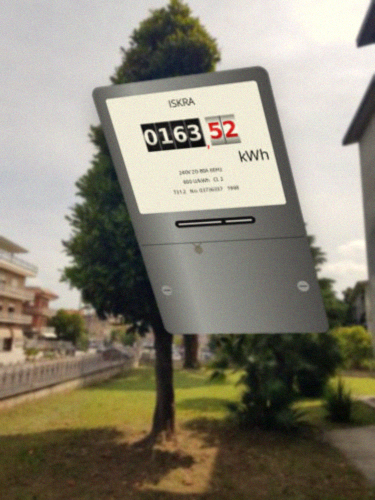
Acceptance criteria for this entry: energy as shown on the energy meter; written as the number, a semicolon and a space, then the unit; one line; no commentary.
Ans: 163.52; kWh
